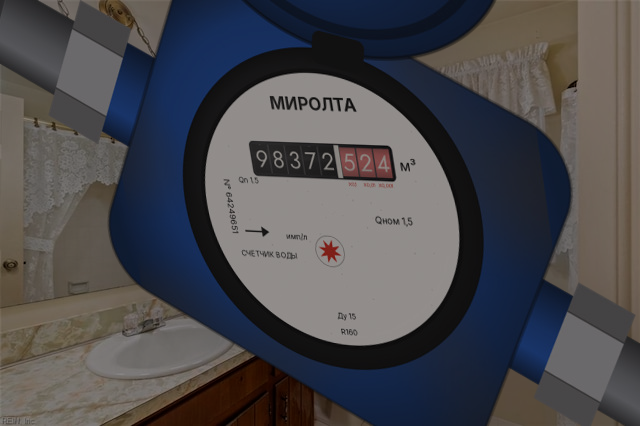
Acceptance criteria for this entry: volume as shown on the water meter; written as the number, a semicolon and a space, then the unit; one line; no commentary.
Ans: 98372.524; m³
